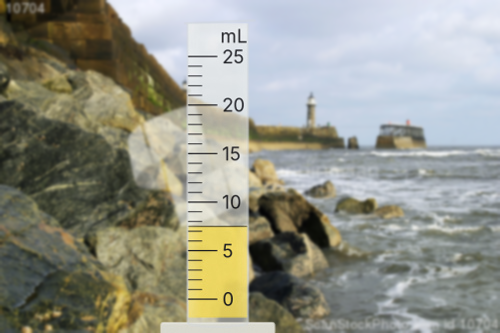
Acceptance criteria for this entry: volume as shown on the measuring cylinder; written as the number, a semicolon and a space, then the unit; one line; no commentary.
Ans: 7.5; mL
